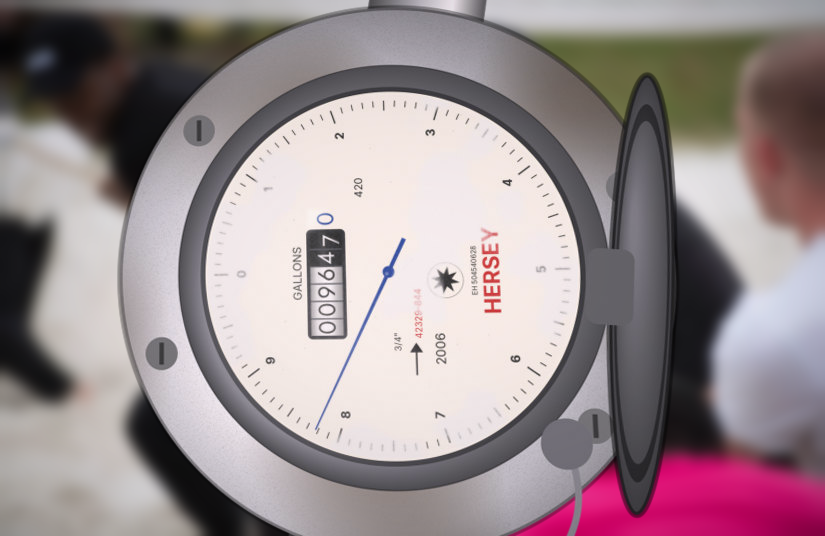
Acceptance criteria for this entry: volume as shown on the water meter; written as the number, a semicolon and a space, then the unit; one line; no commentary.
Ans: 96468.2; gal
